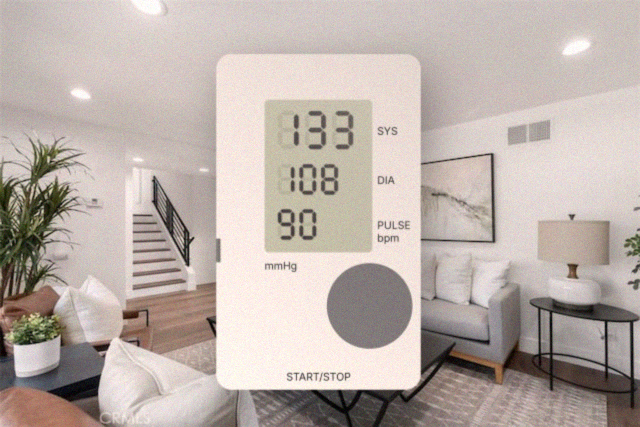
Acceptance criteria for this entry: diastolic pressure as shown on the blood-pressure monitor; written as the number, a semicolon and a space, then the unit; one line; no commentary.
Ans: 108; mmHg
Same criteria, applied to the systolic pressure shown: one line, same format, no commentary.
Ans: 133; mmHg
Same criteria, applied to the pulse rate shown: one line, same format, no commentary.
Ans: 90; bpm
